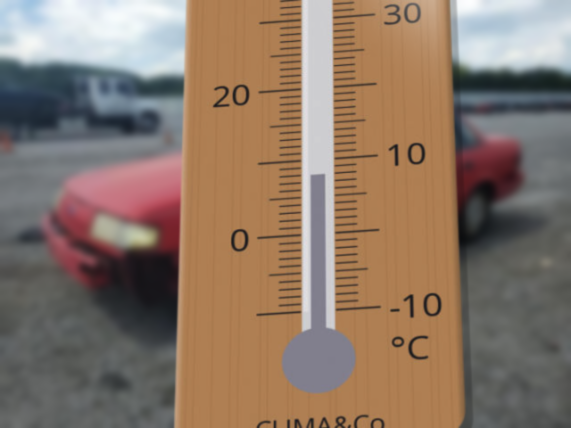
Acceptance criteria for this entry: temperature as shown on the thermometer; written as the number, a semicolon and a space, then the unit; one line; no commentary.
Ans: 8; °C
